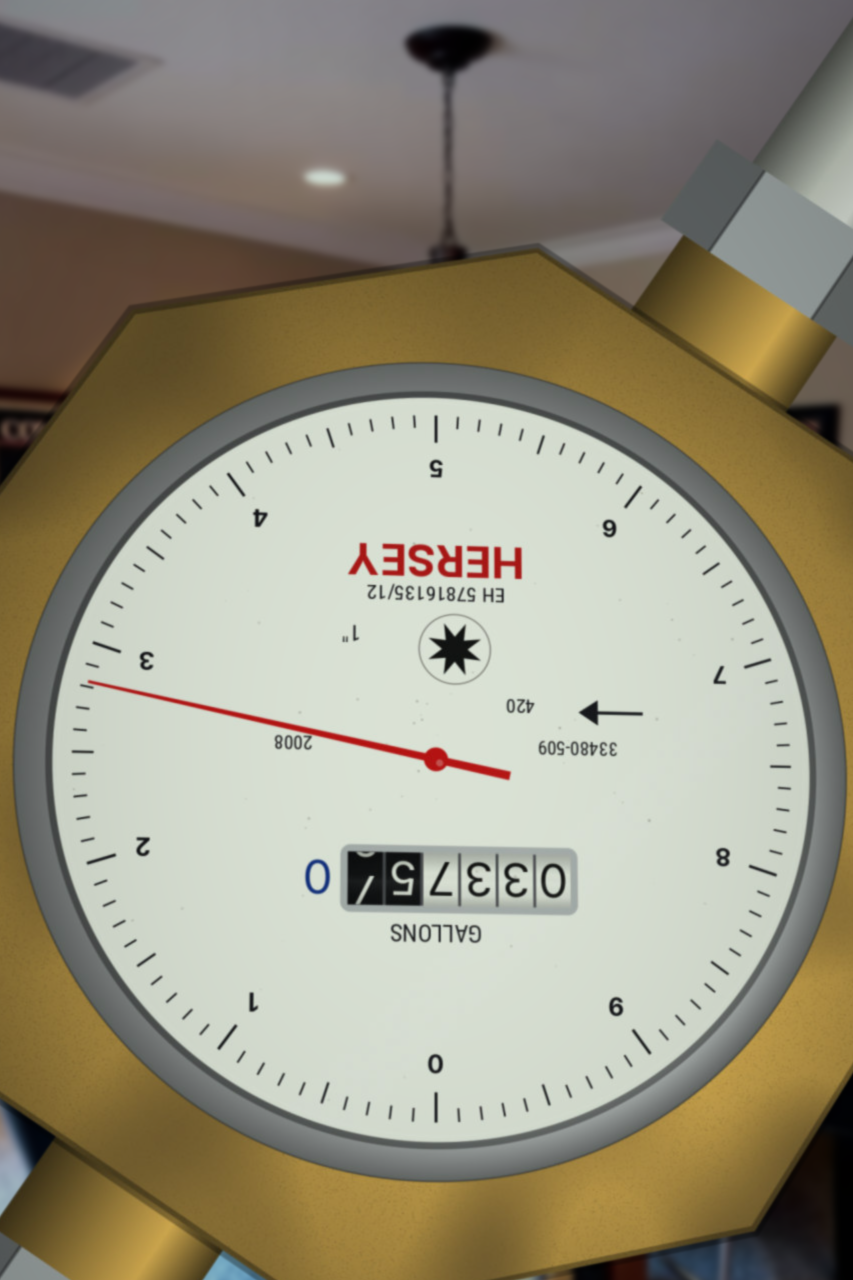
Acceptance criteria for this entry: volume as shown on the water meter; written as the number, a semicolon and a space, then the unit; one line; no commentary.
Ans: 337572.8; gal
